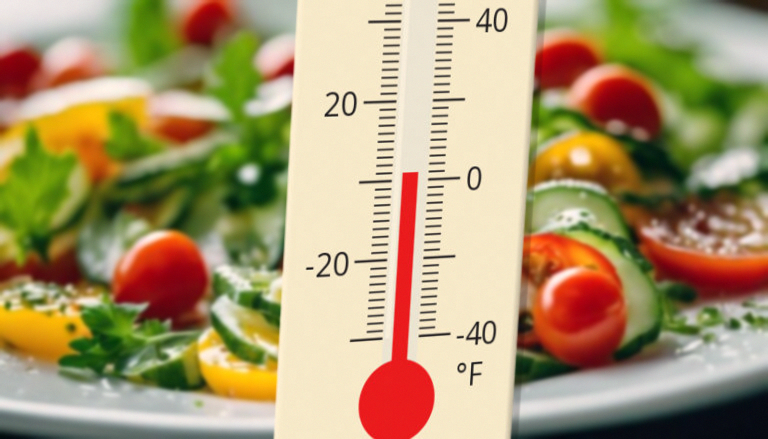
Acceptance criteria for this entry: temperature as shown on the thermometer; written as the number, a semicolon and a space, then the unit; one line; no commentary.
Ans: 2; °F
